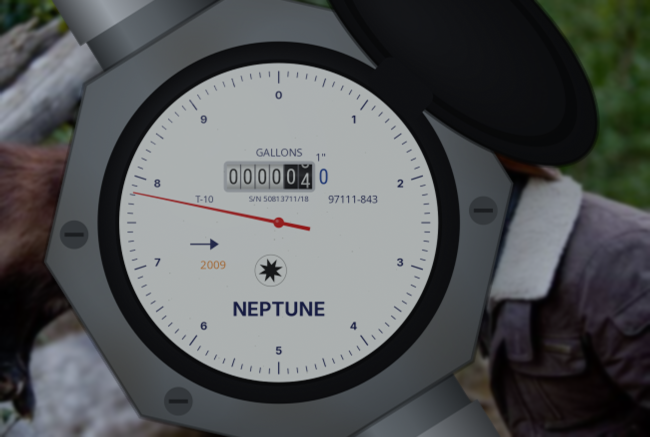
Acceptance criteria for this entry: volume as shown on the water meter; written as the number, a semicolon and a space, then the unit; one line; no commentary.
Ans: 37.8; gal
